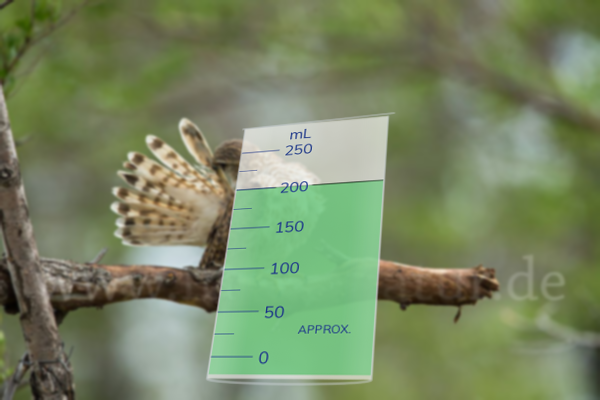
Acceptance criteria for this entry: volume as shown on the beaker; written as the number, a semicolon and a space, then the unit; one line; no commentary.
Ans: 200; mL
